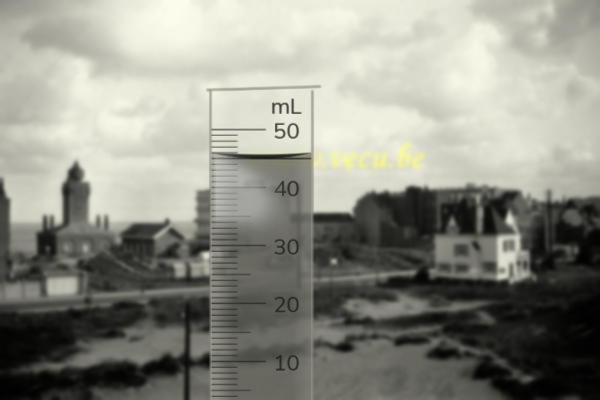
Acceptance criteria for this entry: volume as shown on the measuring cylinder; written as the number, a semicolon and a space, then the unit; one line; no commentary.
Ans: 45; mL
